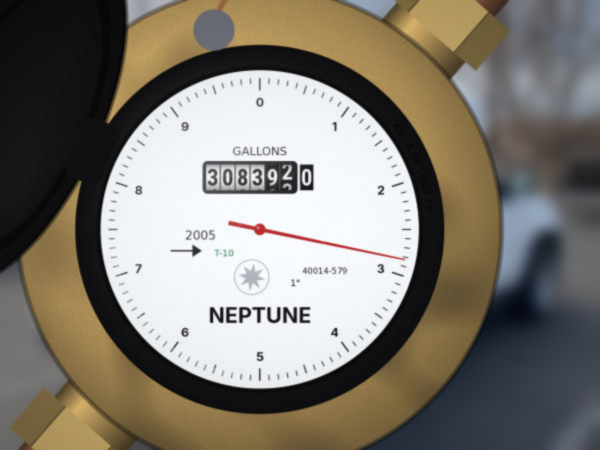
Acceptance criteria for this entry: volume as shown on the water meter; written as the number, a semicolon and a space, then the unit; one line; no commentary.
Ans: 3083922.8; gal
